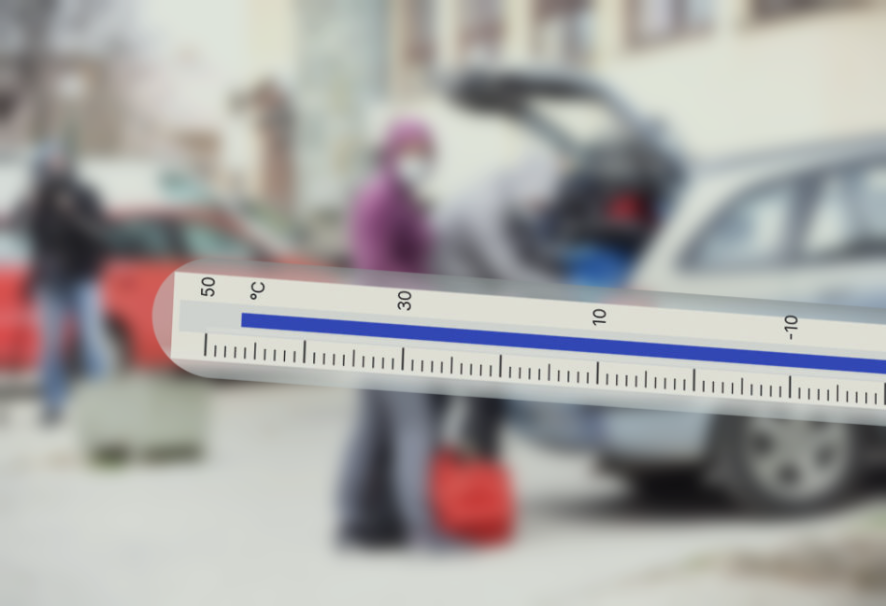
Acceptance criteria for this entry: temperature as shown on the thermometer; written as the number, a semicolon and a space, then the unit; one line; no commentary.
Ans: 46.5; °C
